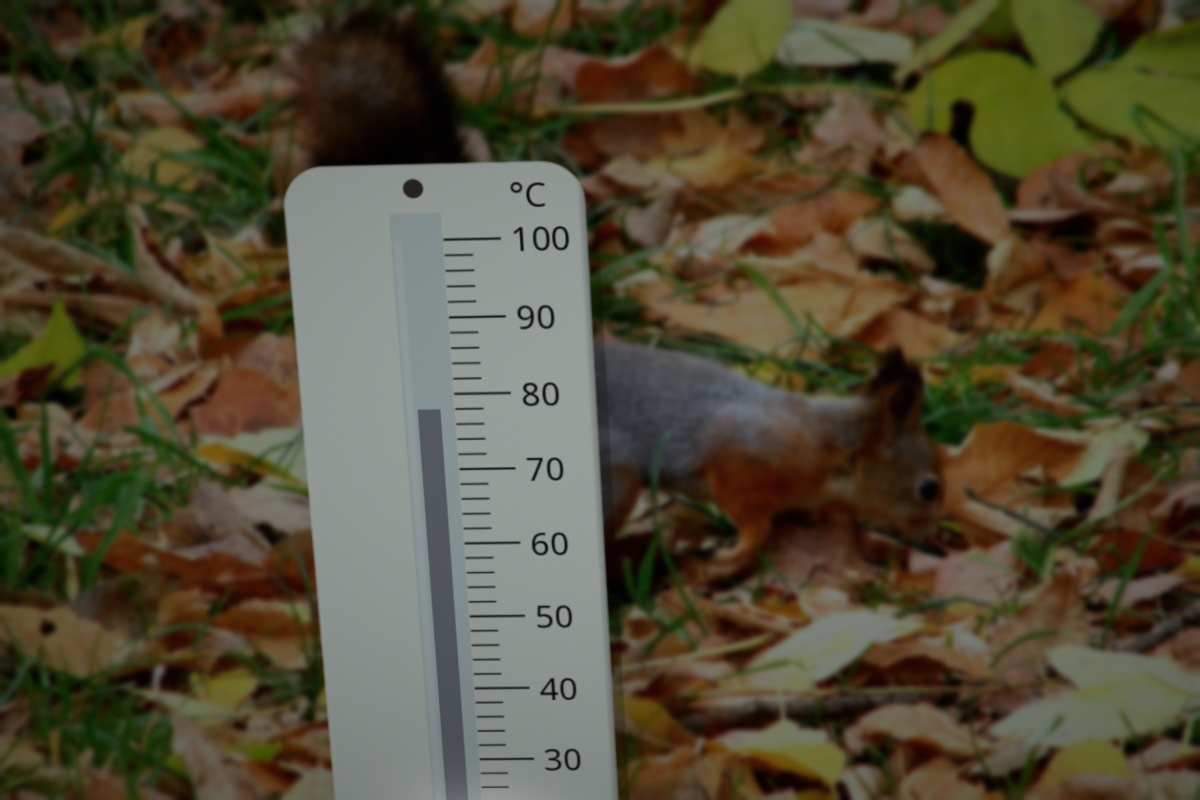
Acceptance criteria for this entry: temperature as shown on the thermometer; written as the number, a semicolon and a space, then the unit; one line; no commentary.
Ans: 78; °C
